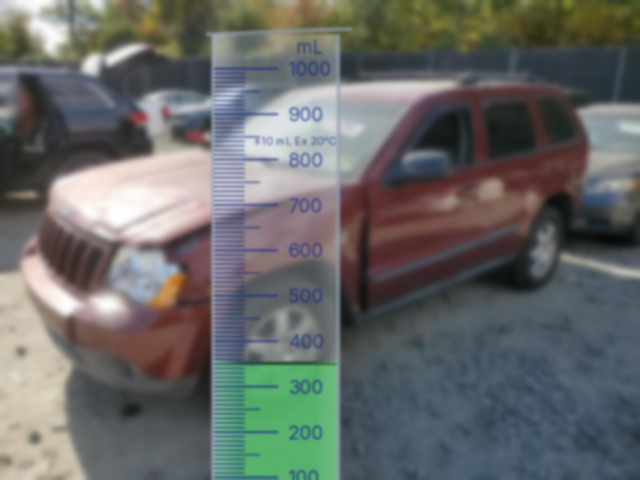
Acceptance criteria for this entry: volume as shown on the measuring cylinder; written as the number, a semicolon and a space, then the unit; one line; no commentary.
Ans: 350; mL
